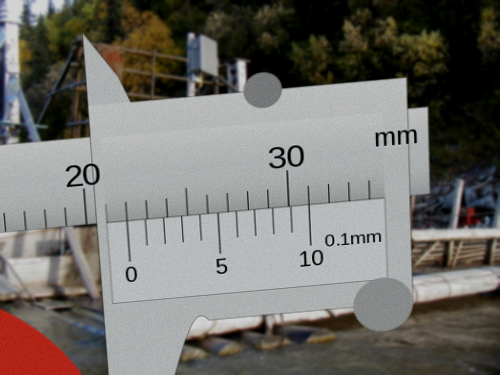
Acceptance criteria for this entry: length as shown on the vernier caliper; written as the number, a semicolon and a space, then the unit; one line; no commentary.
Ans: 22.0; mm
